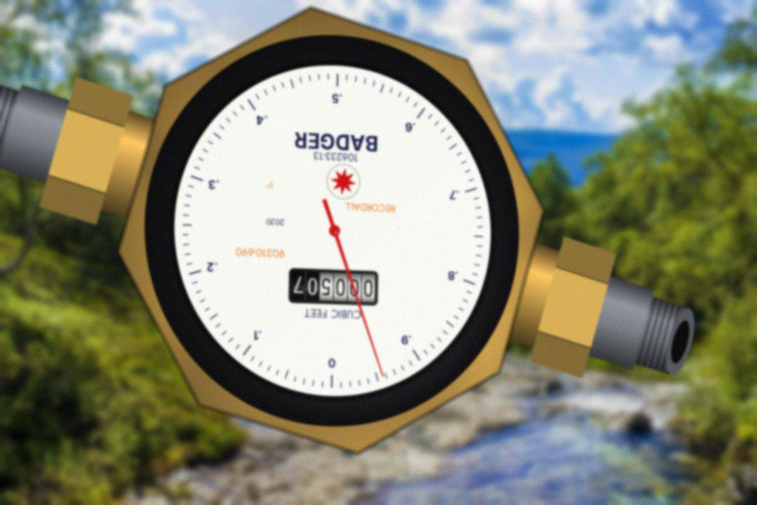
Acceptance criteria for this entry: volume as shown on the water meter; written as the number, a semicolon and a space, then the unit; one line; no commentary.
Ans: 506.94; ft³
